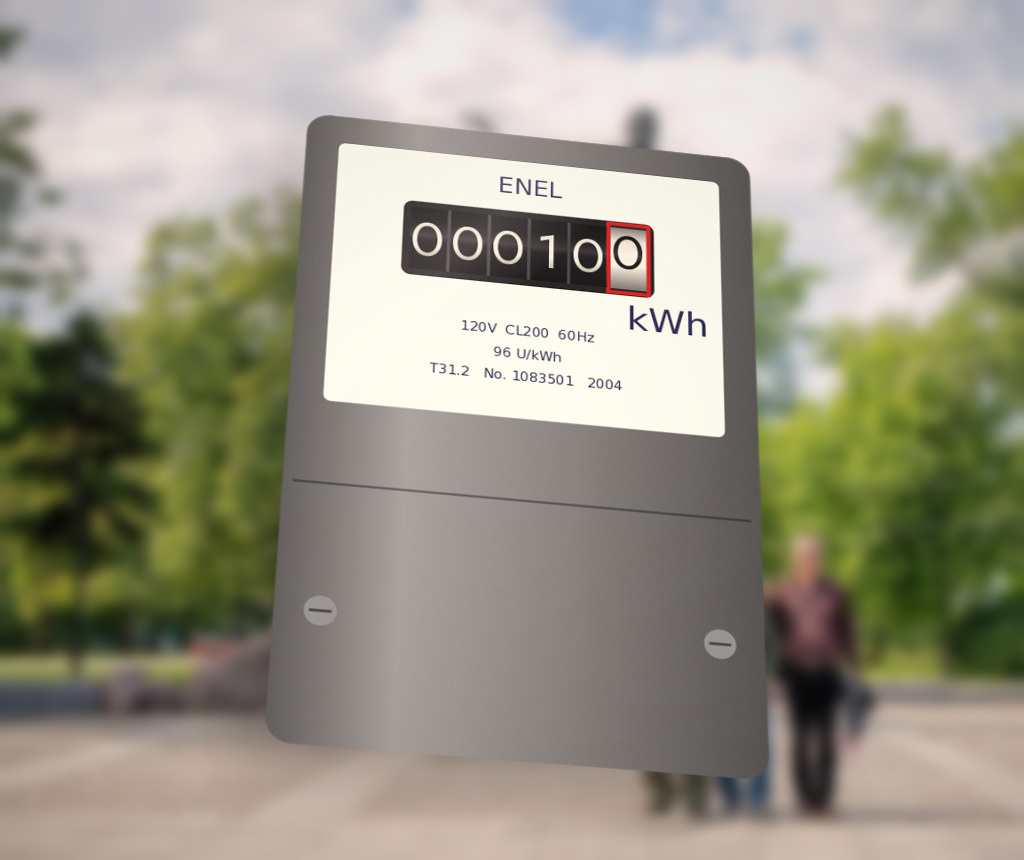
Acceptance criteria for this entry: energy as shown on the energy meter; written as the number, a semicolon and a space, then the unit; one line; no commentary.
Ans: 10.0; kWh
